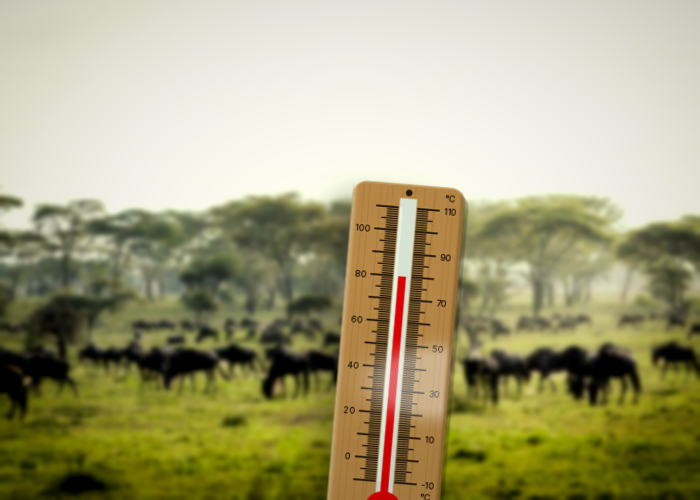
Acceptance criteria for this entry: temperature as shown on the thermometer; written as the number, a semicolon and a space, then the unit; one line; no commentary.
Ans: 80; °C
